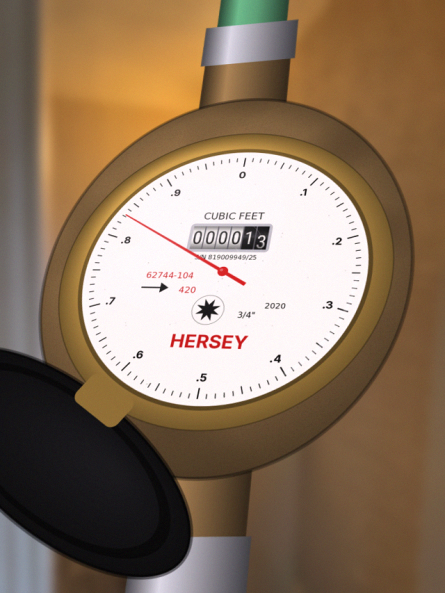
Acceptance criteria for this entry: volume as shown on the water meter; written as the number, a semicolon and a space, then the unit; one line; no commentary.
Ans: 12.83; ft³
